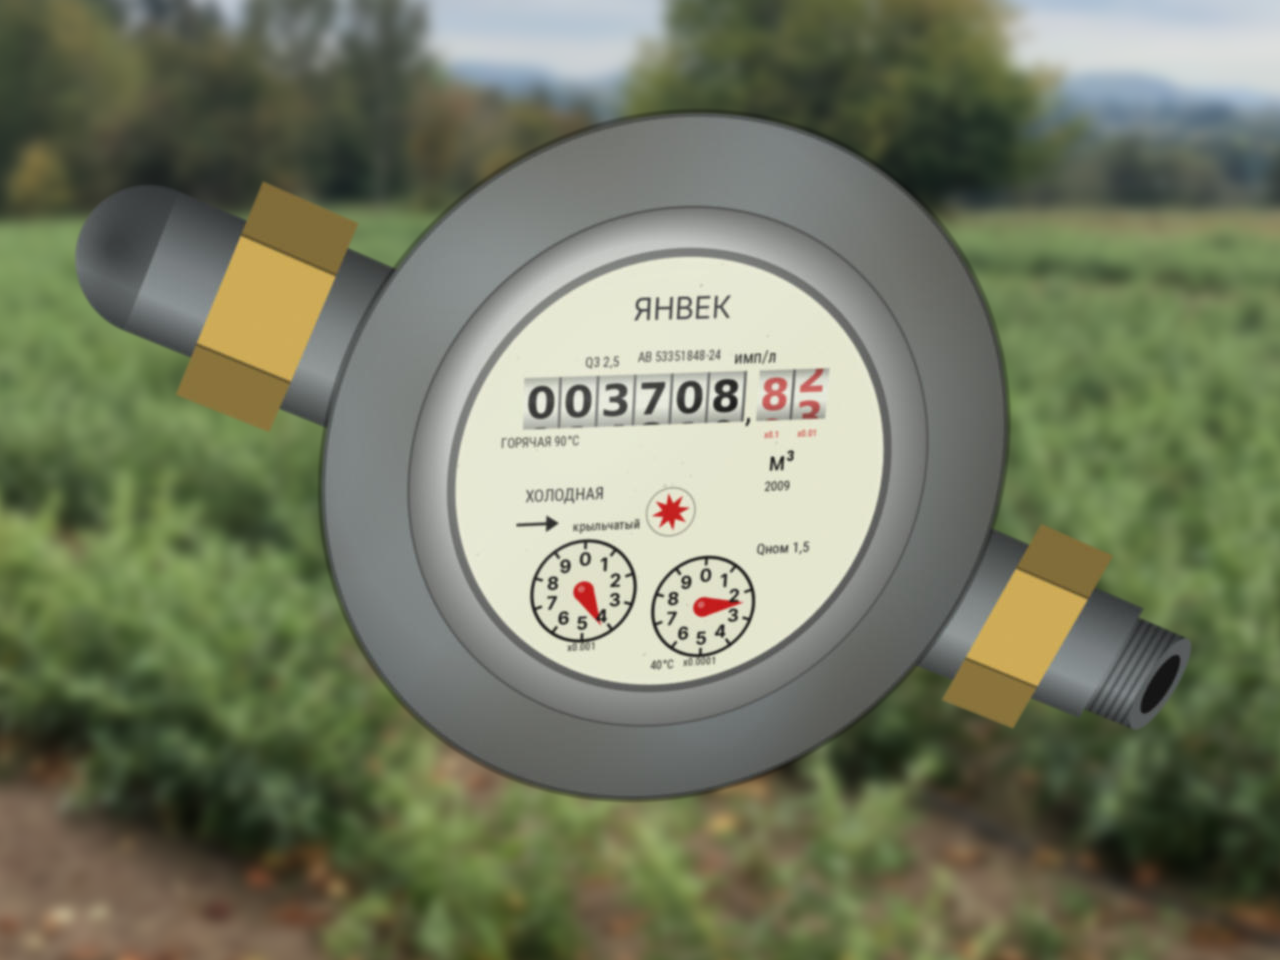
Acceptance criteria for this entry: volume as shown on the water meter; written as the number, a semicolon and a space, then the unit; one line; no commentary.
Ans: 3708.8242; m³
